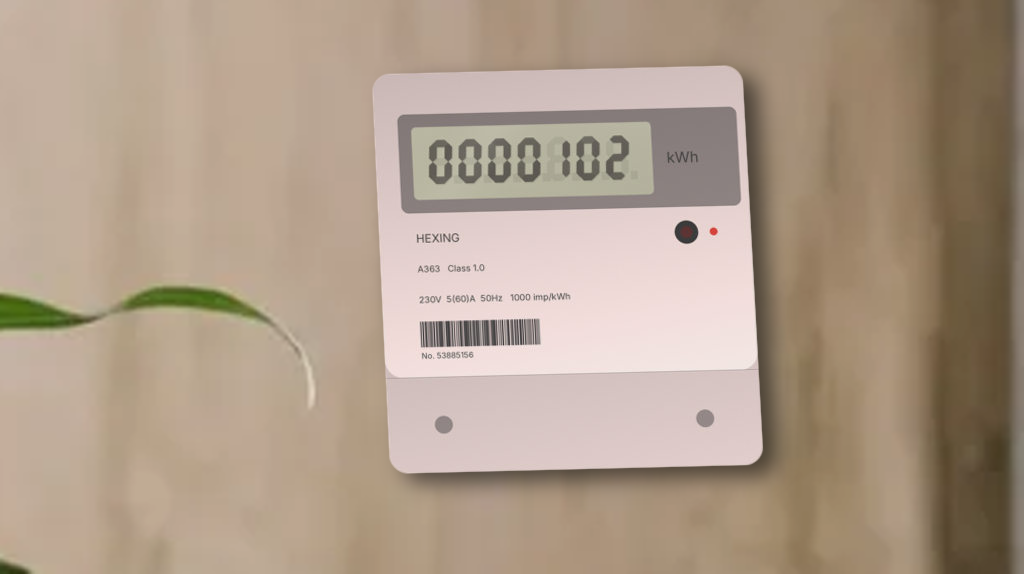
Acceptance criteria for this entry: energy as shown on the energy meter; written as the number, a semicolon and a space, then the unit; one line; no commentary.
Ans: 102; kWh
